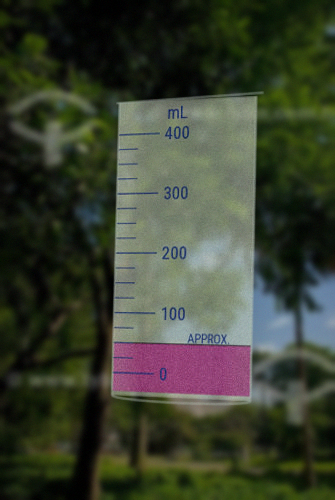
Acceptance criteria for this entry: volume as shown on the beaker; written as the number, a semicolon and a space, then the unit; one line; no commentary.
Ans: 50; mL
